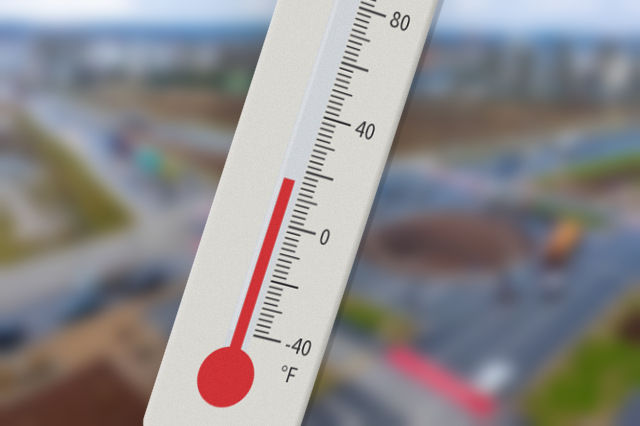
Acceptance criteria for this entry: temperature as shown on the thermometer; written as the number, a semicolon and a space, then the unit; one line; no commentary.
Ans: 16; °F
